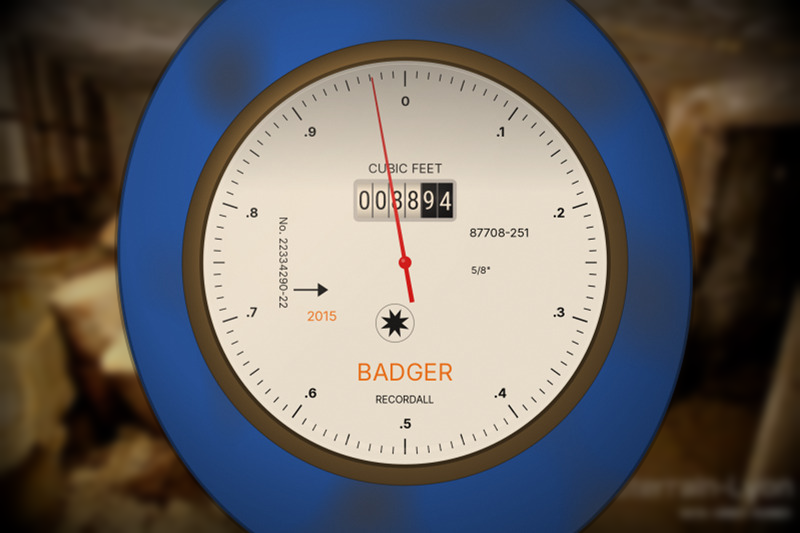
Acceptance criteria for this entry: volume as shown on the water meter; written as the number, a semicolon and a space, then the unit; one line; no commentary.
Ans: 8893.97; ft³
